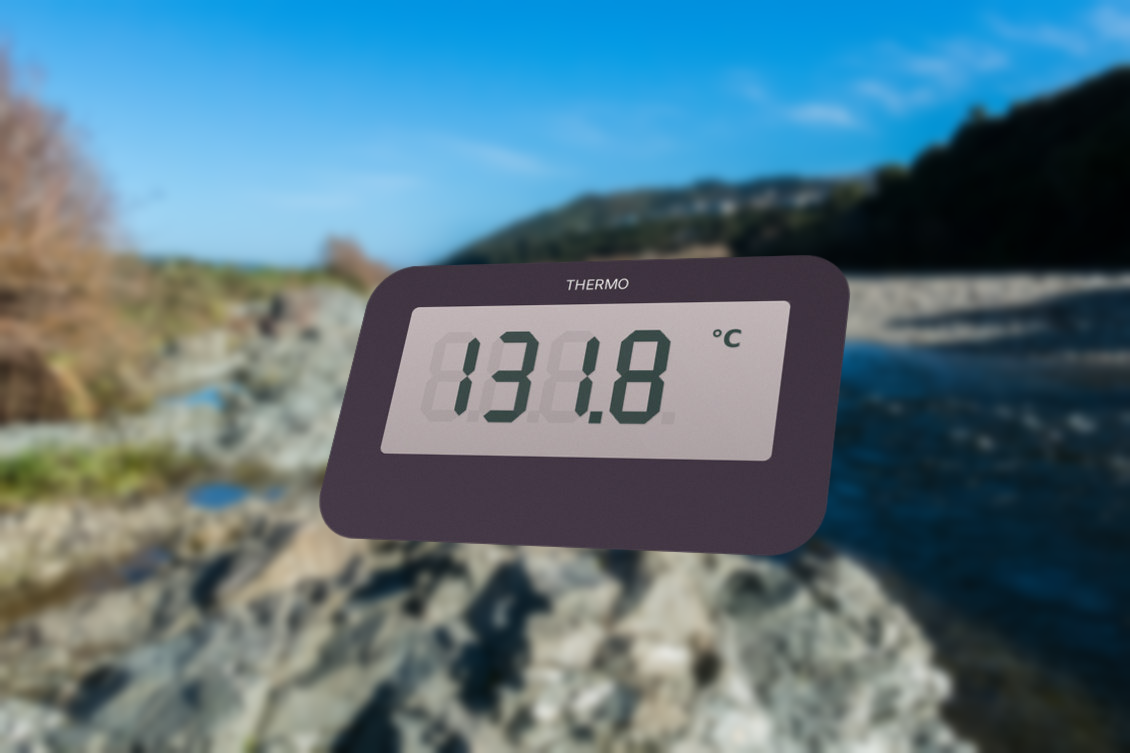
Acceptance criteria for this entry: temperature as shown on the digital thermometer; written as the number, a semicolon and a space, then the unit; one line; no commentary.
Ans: 131.8; °C
